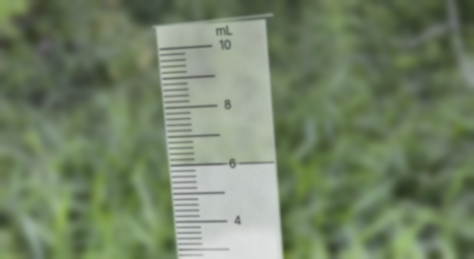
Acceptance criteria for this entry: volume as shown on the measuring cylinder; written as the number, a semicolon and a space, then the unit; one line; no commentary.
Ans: 6; mL
